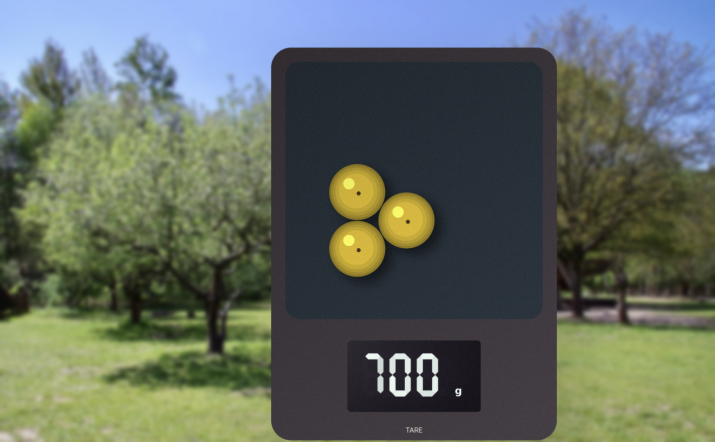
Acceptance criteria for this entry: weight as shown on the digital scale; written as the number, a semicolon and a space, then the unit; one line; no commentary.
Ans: 700; g
